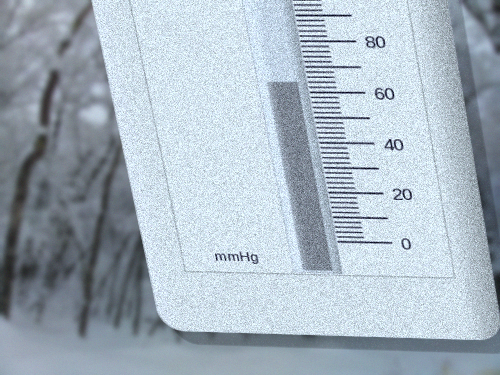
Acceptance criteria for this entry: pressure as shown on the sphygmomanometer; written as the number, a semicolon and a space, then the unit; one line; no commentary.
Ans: 64; mmHg
